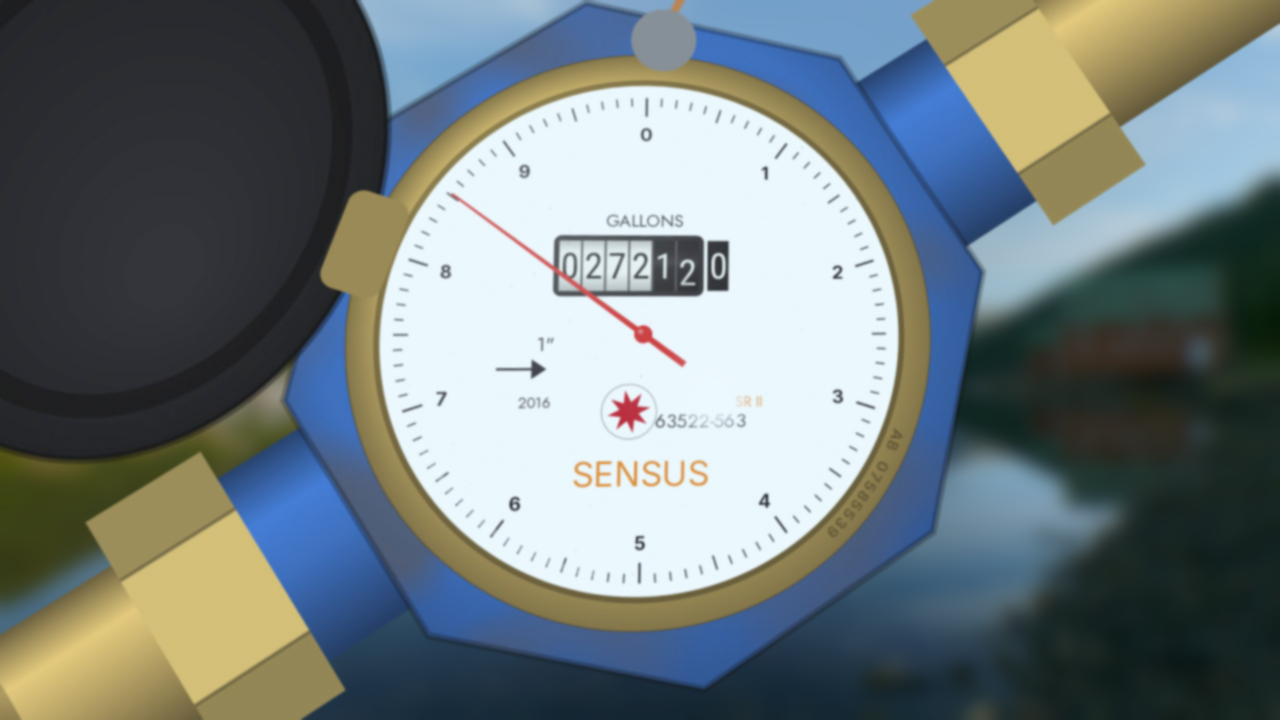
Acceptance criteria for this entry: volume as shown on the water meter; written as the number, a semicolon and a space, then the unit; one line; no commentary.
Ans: 272118.5; gal
